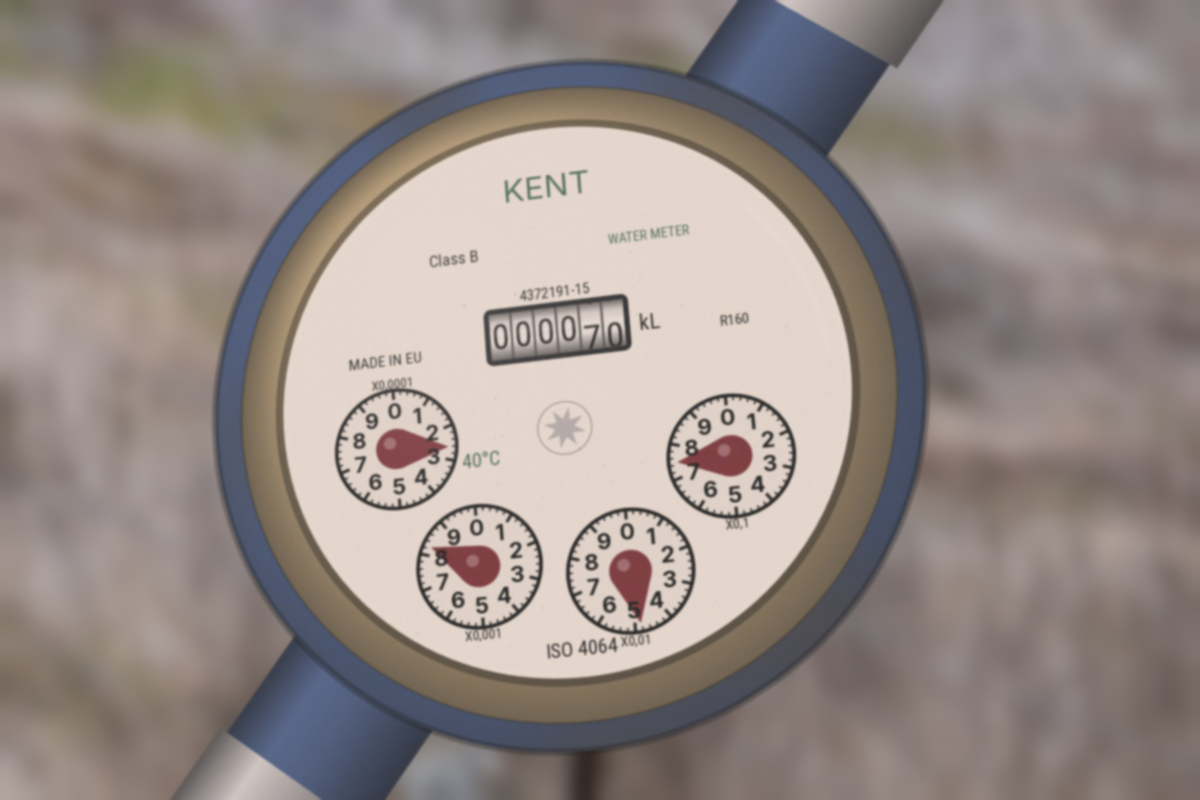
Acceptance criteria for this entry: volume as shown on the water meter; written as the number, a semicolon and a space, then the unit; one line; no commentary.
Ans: 69.7482; kL
